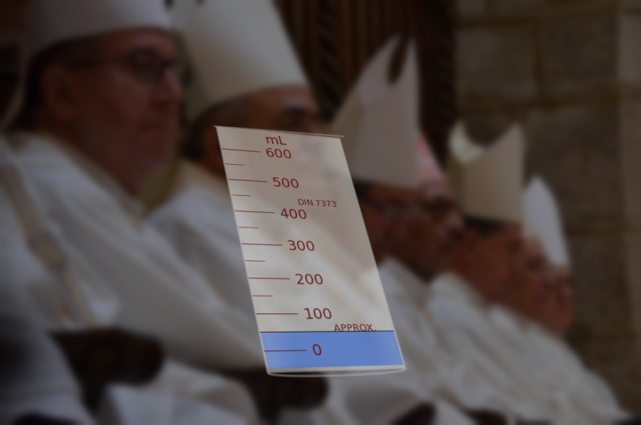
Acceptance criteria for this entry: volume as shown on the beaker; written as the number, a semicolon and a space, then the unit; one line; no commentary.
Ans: 50; mL
